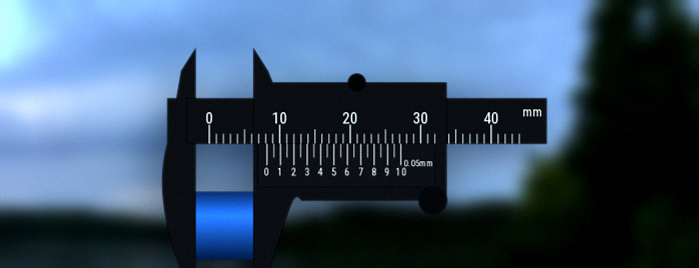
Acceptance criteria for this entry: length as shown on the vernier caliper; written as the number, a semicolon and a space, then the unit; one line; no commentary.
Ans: 8.2; mm
